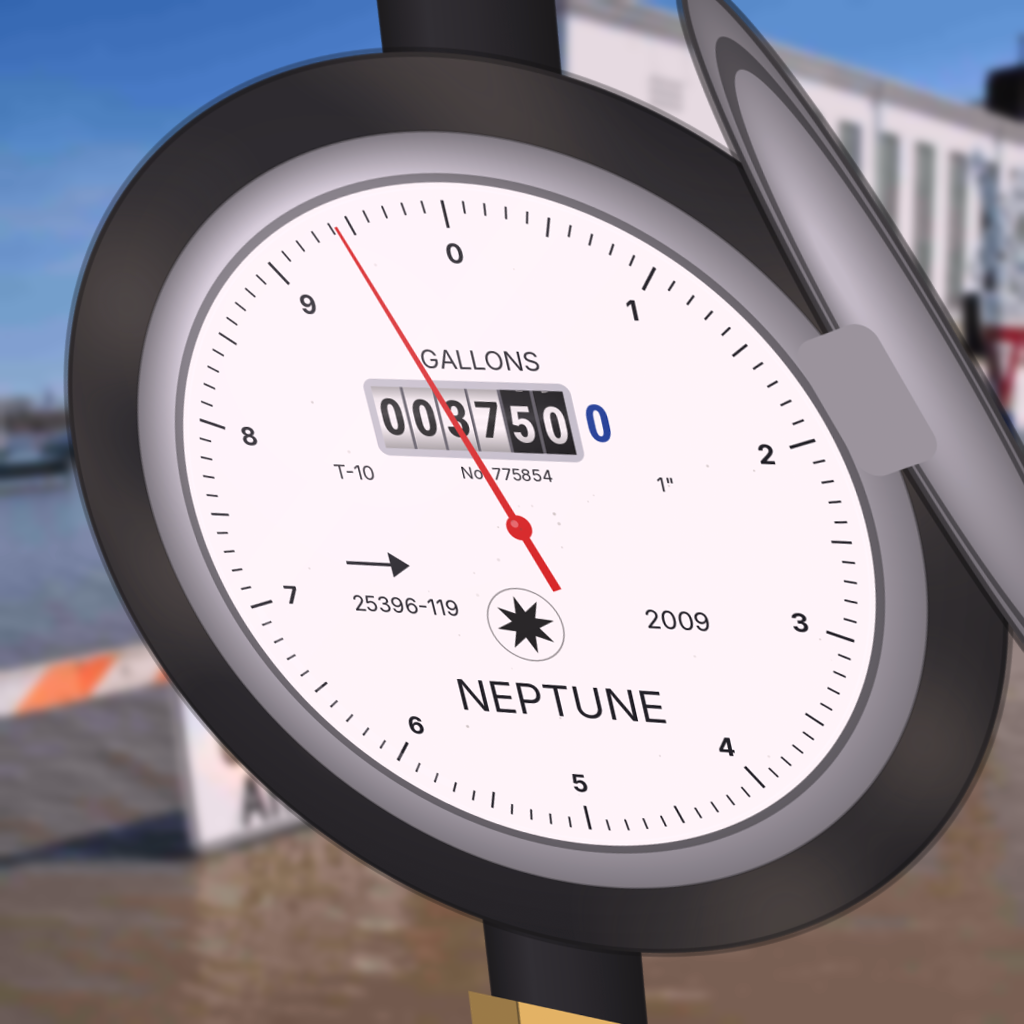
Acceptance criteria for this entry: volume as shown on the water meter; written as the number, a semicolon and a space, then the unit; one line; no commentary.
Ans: 37499.4; gal
